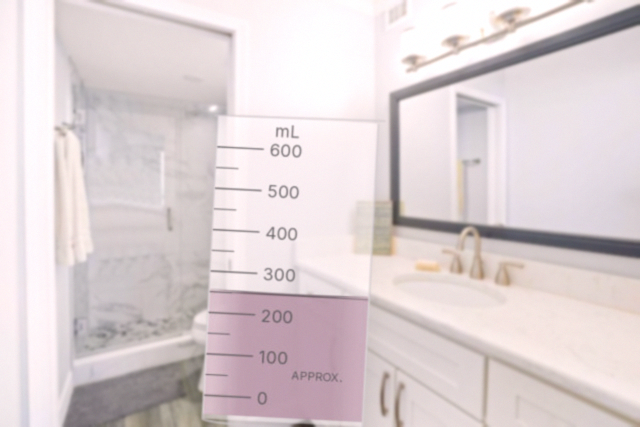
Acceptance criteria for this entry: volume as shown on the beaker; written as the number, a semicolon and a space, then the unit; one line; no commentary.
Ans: 250; mL
